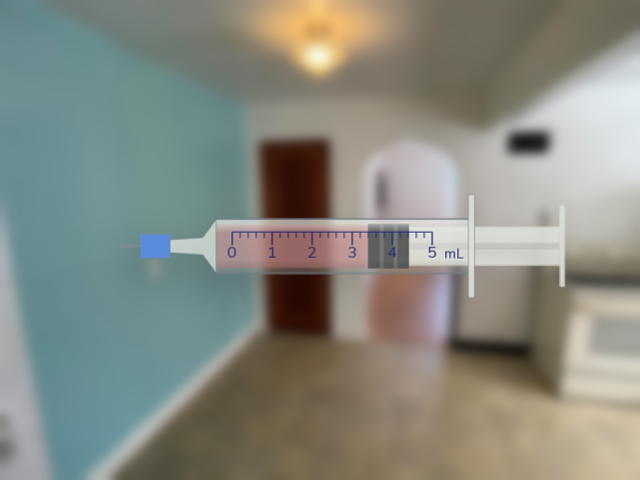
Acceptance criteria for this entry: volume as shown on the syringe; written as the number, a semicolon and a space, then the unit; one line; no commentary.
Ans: 3.4; mL
